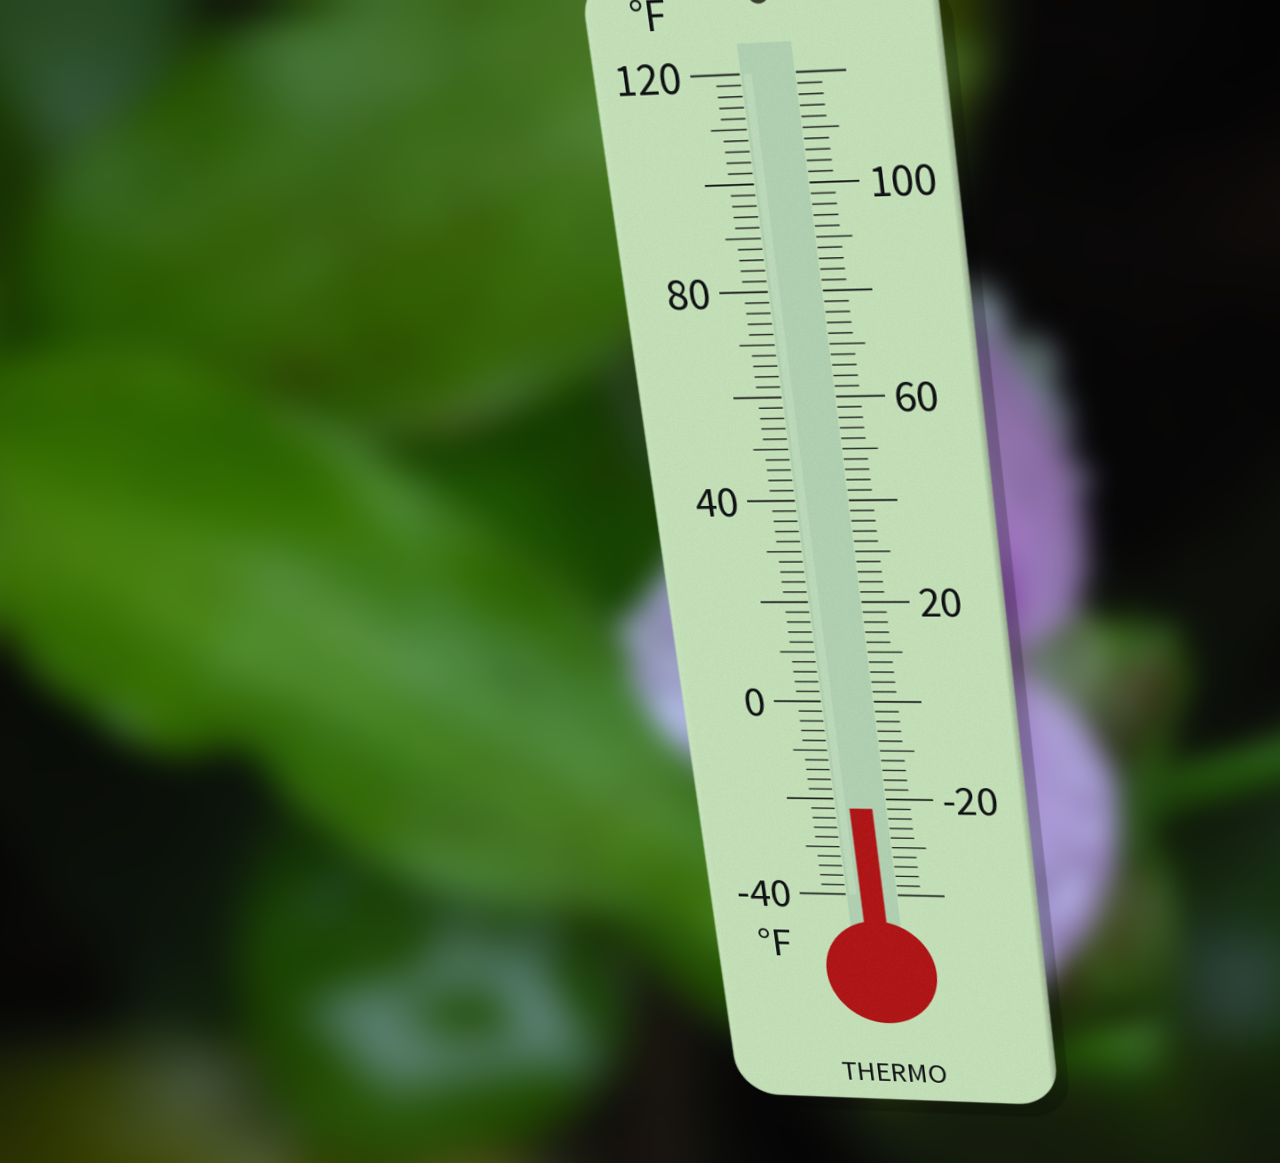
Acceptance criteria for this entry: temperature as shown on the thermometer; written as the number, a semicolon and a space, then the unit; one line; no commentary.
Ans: -22; °F
